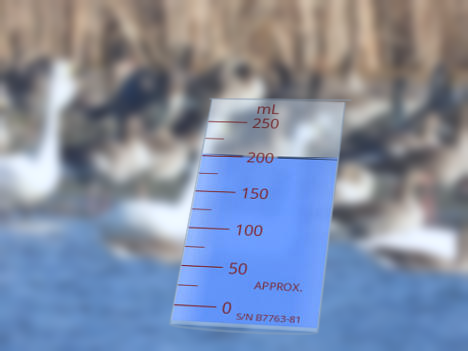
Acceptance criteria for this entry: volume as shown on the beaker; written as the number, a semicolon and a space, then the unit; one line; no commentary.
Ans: 200; mL
